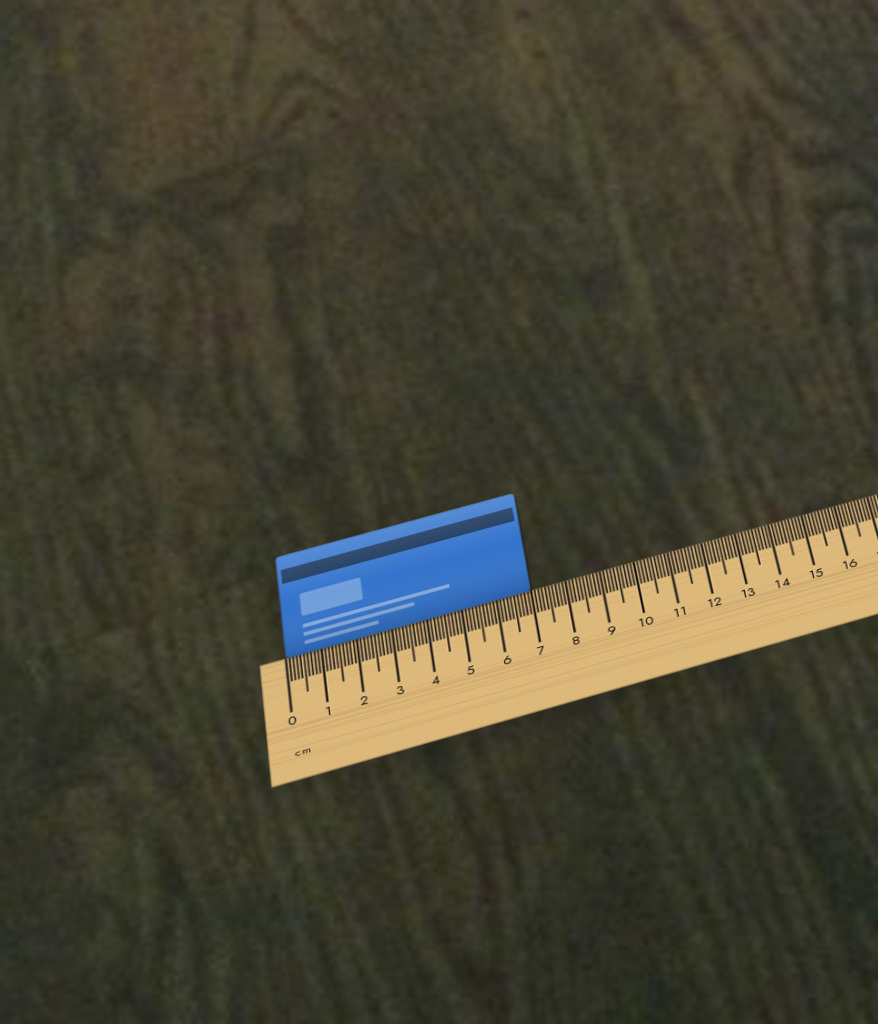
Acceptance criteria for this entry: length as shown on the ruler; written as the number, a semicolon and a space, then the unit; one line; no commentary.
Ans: 7; cm
